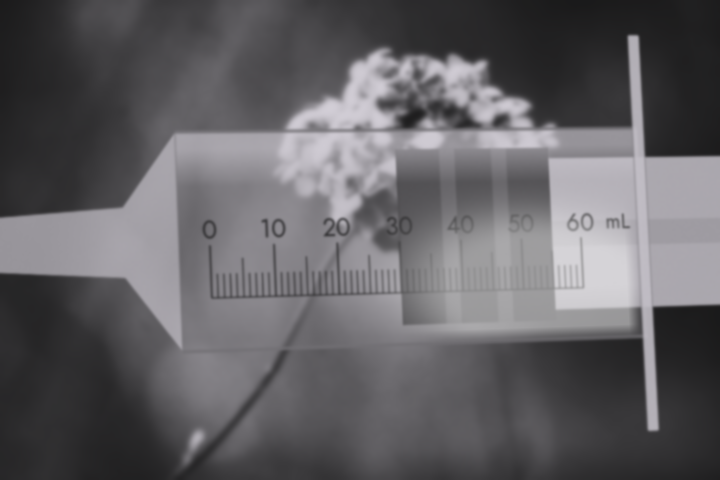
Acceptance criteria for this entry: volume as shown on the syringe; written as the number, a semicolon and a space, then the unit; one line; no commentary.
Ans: 30; mL
